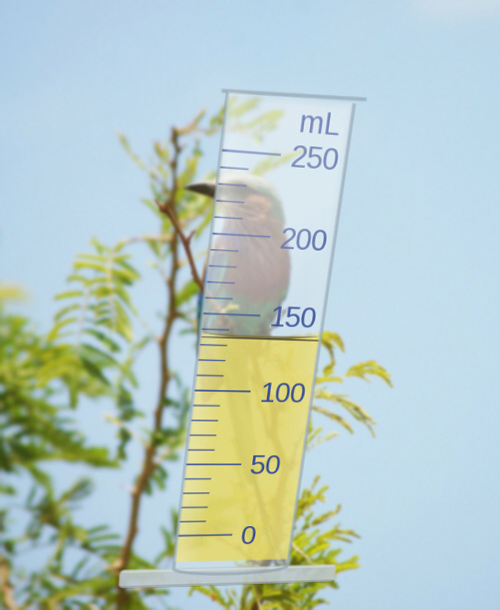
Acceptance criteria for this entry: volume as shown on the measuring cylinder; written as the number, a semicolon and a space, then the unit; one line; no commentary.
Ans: 135; mL
